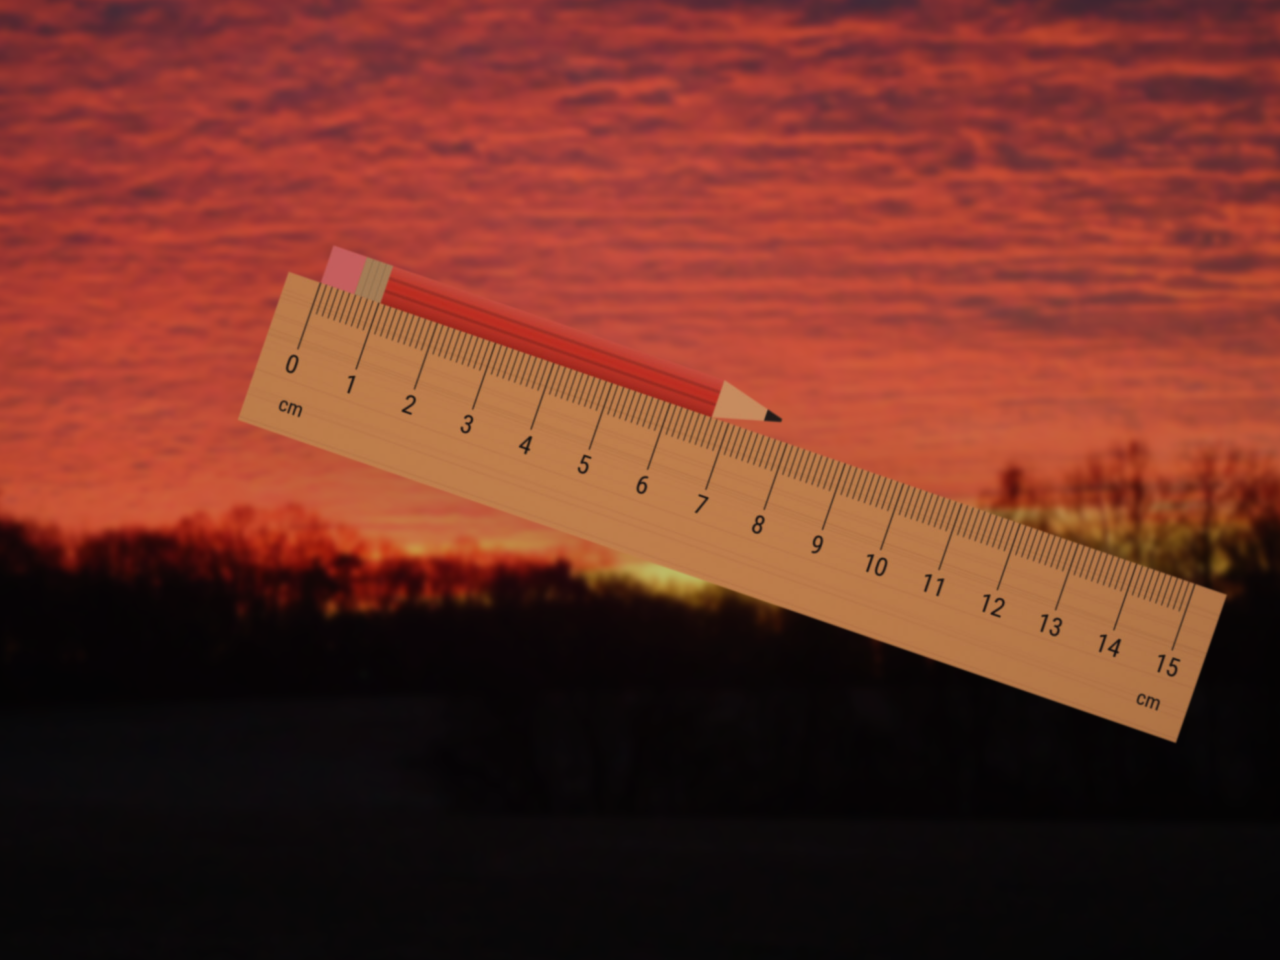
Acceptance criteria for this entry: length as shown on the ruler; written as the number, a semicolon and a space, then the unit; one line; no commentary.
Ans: 7.8; cm
